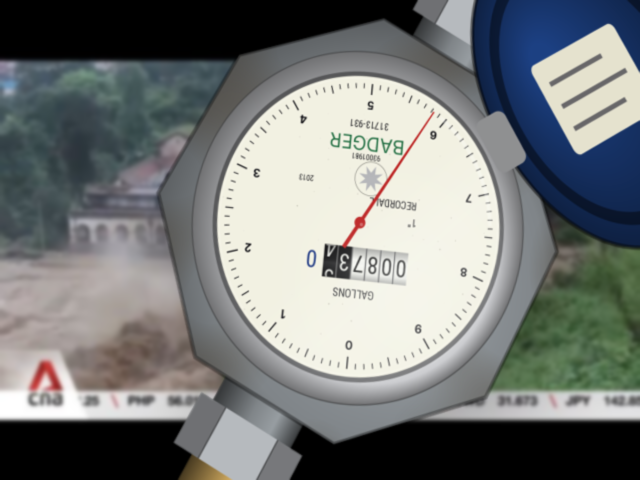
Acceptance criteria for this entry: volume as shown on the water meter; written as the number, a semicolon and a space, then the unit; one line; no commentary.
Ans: 87335.8; gal
